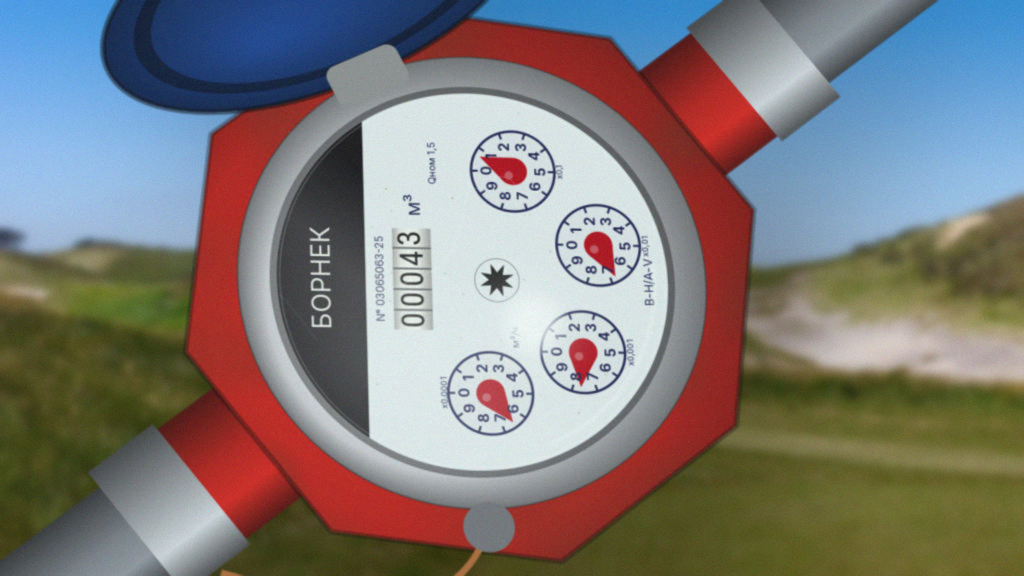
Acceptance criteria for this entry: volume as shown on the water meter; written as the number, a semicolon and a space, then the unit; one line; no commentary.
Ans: 43.0676; m³
